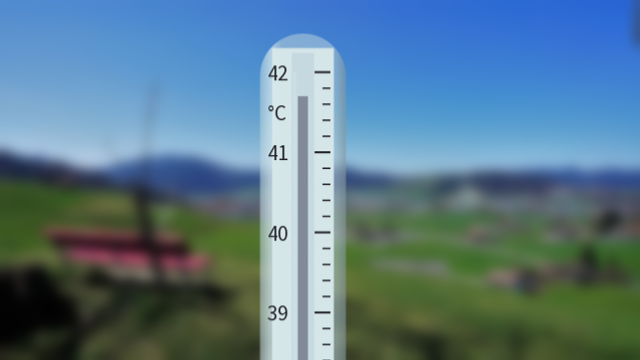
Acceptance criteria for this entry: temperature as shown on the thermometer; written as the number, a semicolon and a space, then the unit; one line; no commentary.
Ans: 41.7; °C
